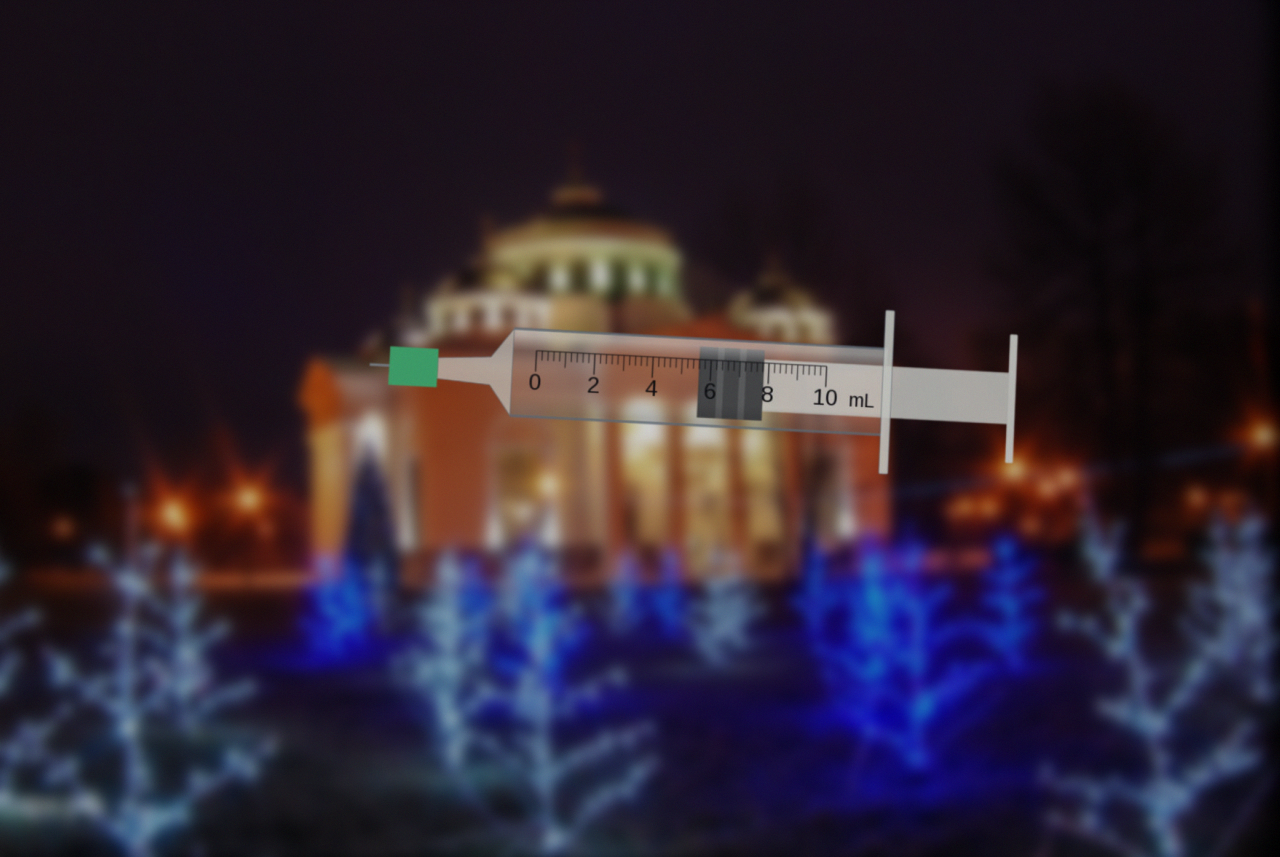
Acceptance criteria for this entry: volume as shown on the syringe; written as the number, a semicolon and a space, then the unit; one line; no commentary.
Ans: 5.6; mL
